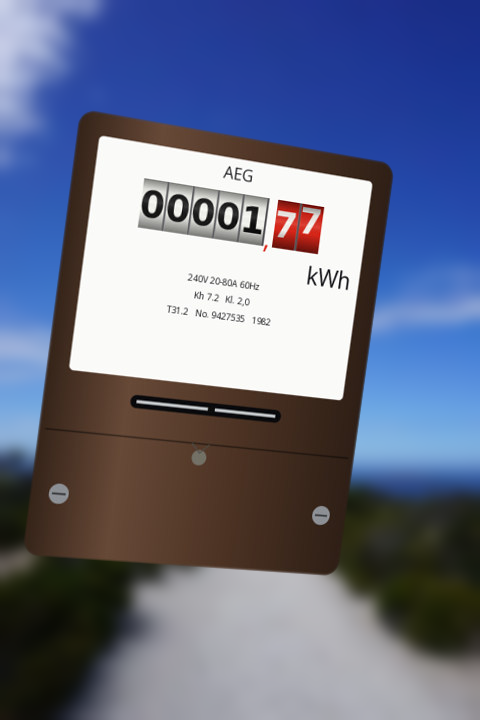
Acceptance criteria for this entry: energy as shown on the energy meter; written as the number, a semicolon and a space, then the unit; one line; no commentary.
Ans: 1.77; kWh
